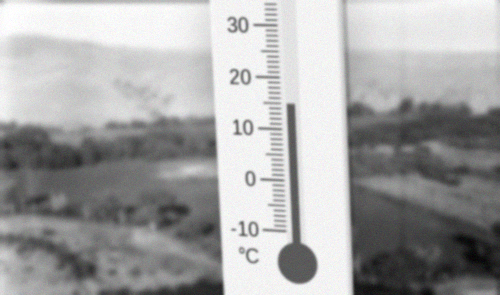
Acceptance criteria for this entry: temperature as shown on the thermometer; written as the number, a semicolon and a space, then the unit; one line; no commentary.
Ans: 15; °C
